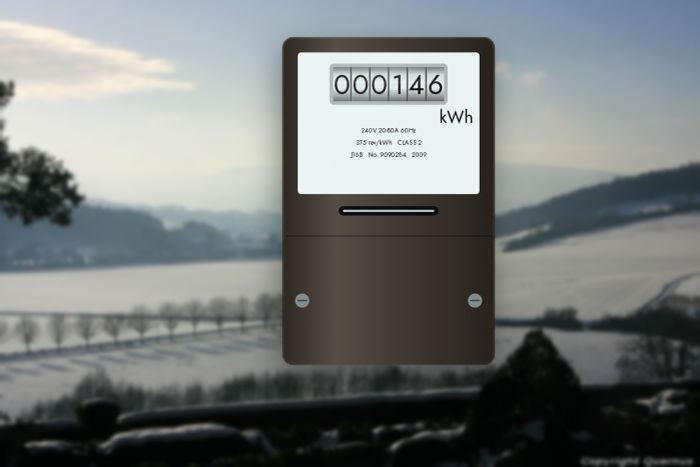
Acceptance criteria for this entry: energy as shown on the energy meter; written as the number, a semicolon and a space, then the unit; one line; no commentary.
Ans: 146; kWh
